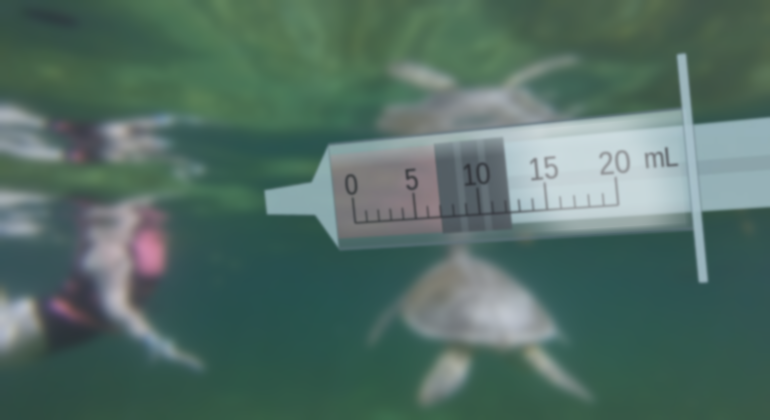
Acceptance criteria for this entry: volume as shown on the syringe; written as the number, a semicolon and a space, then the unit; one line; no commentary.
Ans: 7; mL
